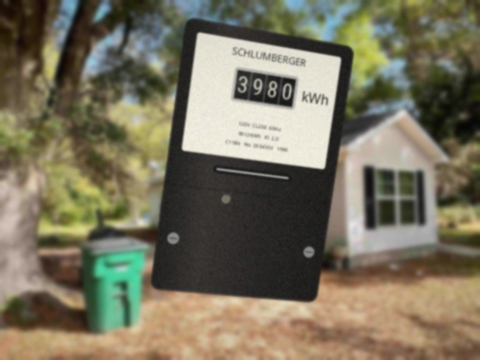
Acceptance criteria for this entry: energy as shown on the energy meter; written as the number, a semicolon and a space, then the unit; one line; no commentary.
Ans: 3980; kWh
